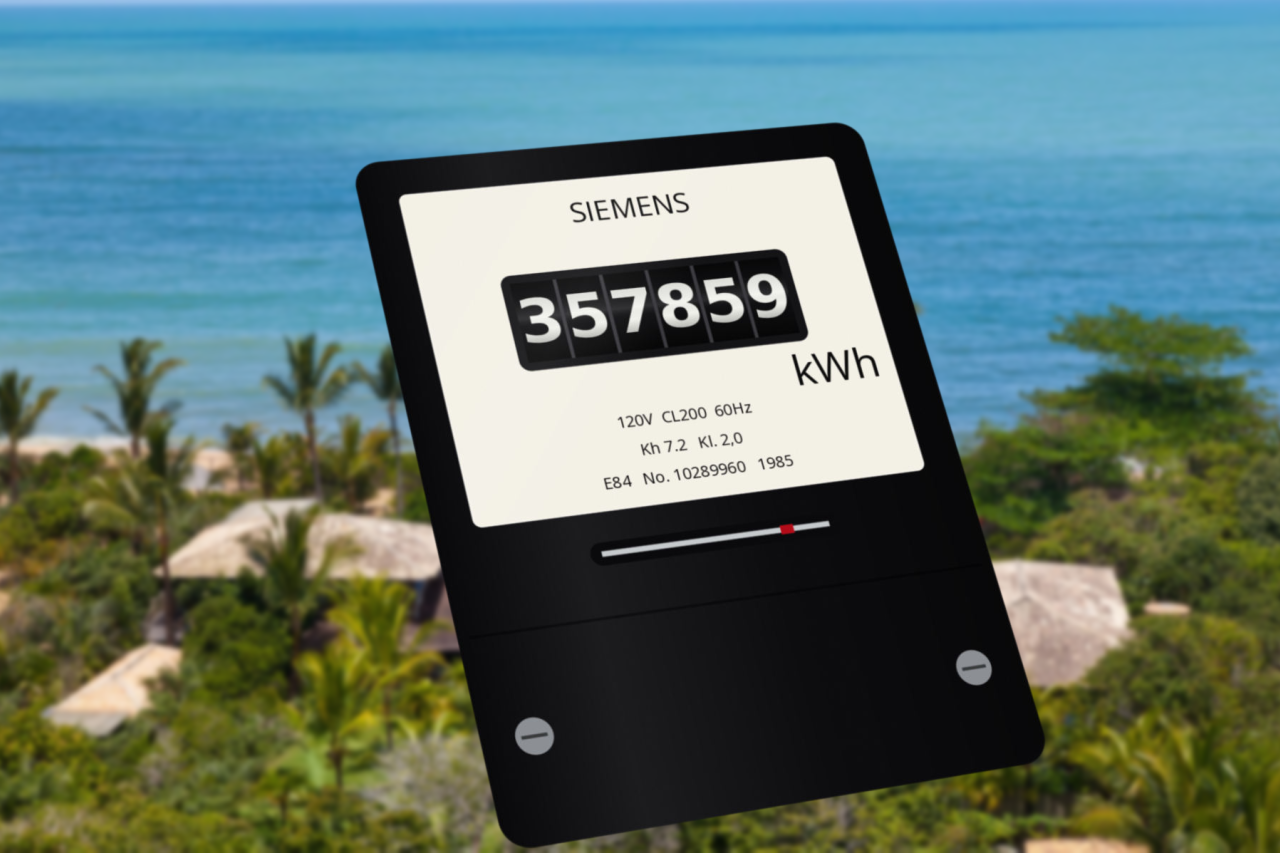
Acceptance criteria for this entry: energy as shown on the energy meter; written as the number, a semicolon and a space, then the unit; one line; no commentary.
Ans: 357859; kWh
